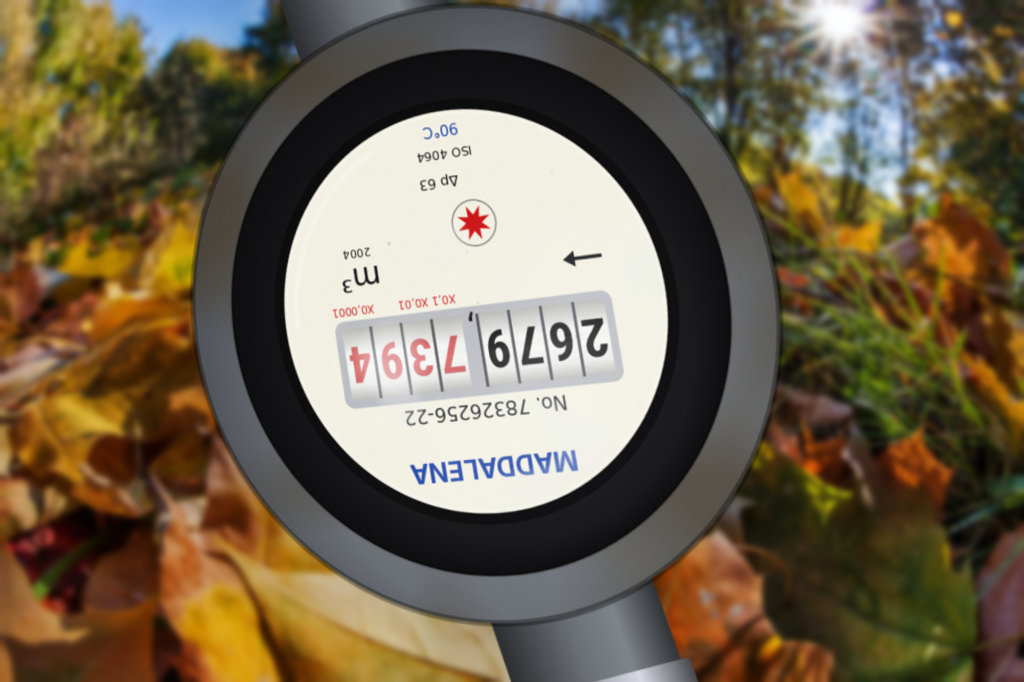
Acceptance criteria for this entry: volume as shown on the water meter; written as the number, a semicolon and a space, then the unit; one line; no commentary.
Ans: 2679.7394; m³
